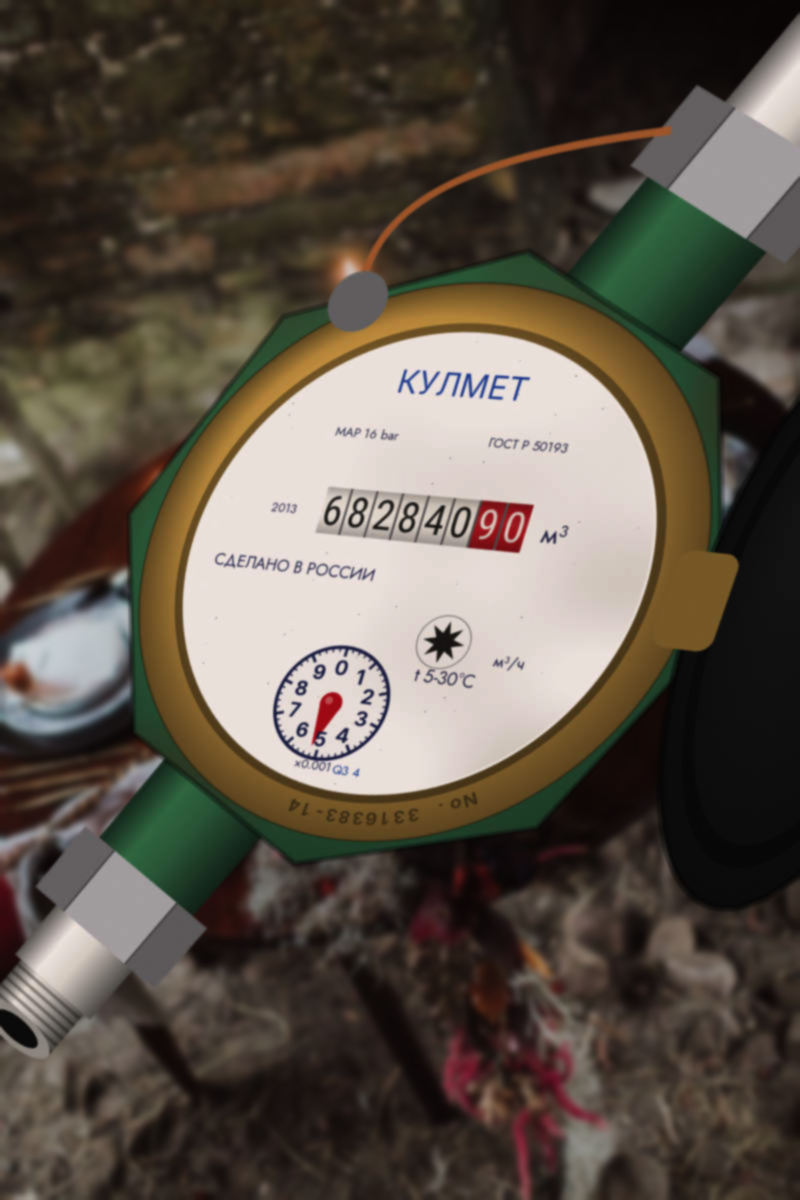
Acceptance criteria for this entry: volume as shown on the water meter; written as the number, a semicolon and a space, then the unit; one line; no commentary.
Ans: 682840.905; m³
